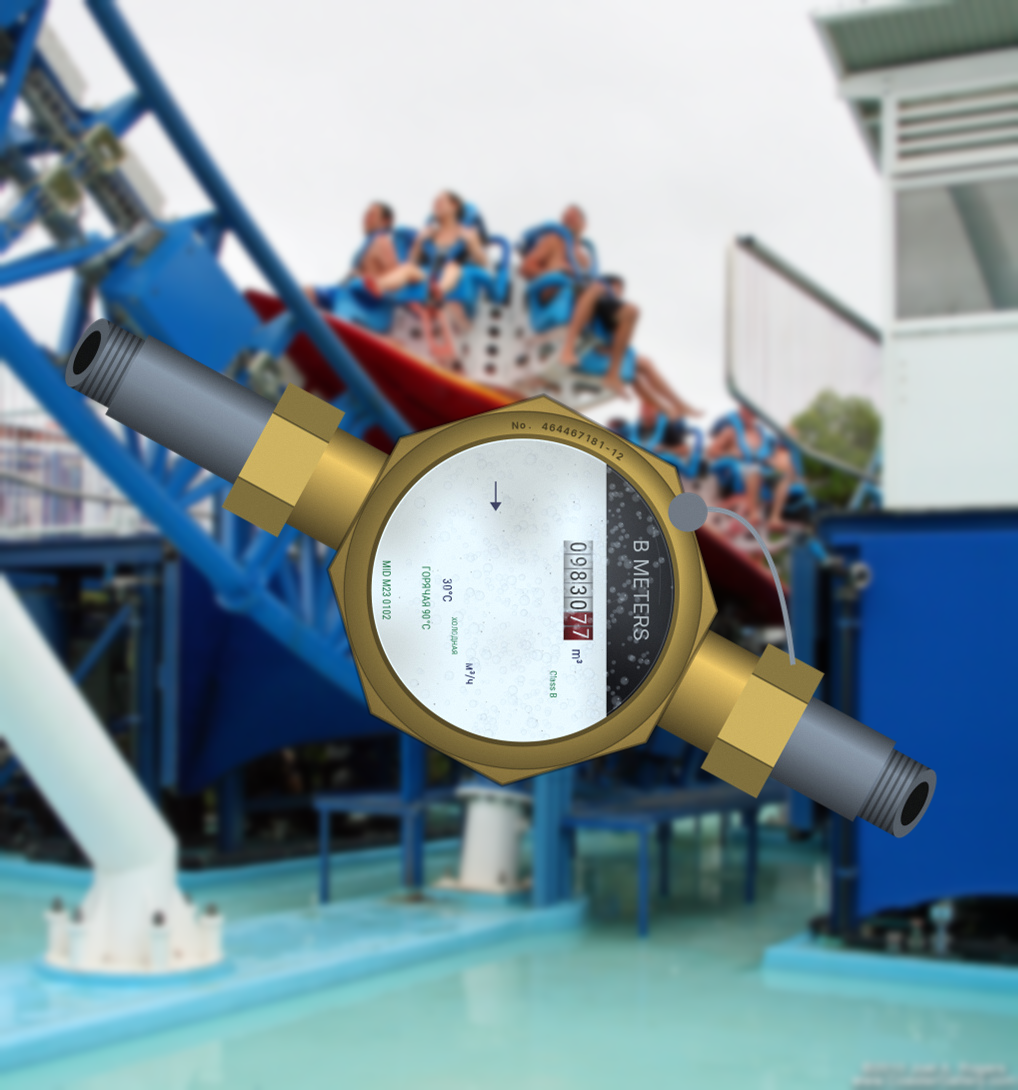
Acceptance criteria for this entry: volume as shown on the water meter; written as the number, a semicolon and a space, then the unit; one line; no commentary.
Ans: 9830.77; m³
